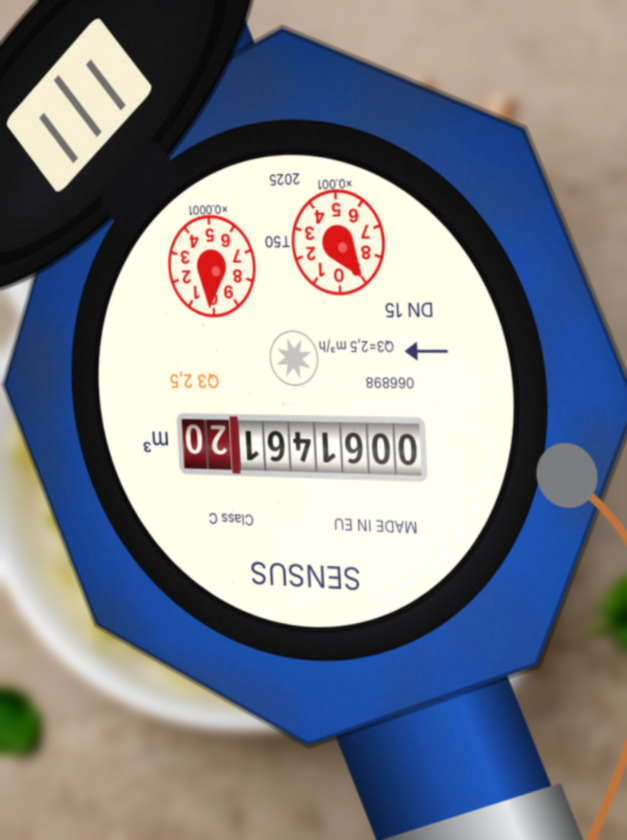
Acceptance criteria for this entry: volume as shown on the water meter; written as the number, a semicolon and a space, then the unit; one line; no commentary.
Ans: 61461.1990; m³
